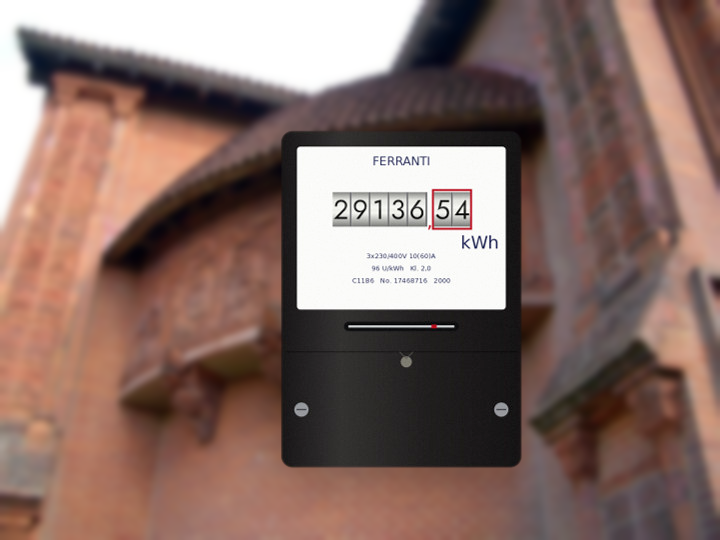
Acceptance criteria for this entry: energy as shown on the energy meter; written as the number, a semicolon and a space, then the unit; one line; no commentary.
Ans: 29136.54; kWh
